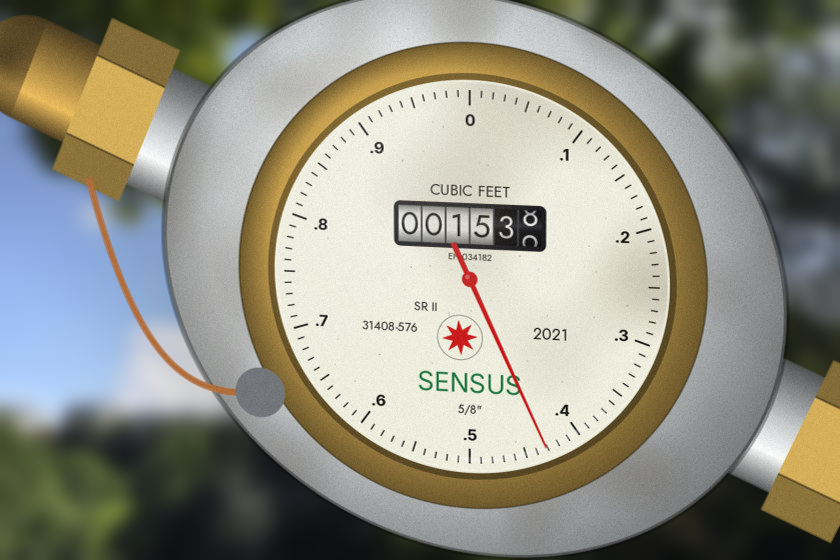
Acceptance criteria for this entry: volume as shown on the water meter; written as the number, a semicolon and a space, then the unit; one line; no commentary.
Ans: 1538.43; ft³
